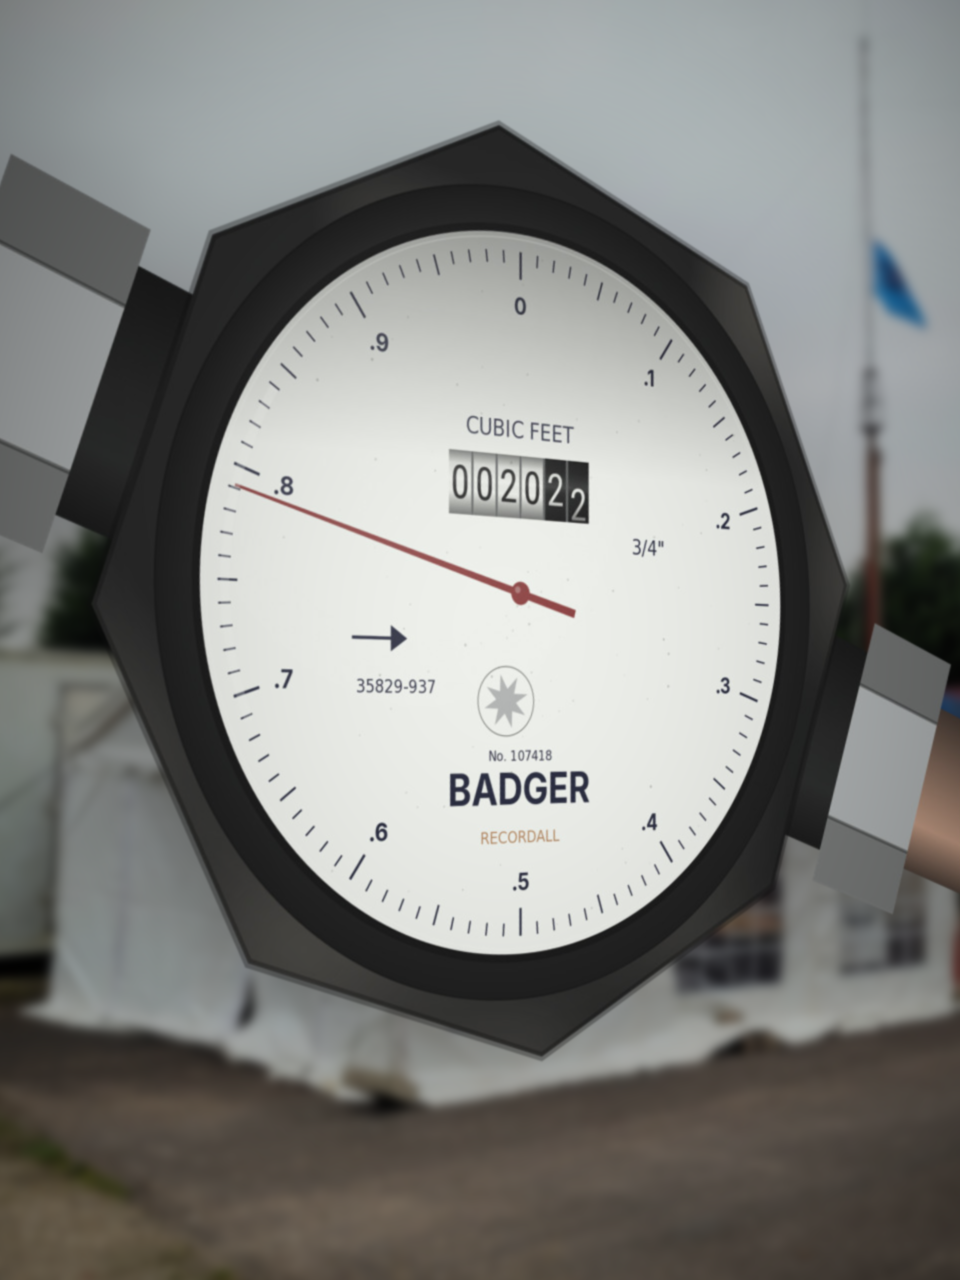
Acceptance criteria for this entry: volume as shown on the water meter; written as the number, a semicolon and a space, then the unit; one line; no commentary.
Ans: 2021.79; ft³
